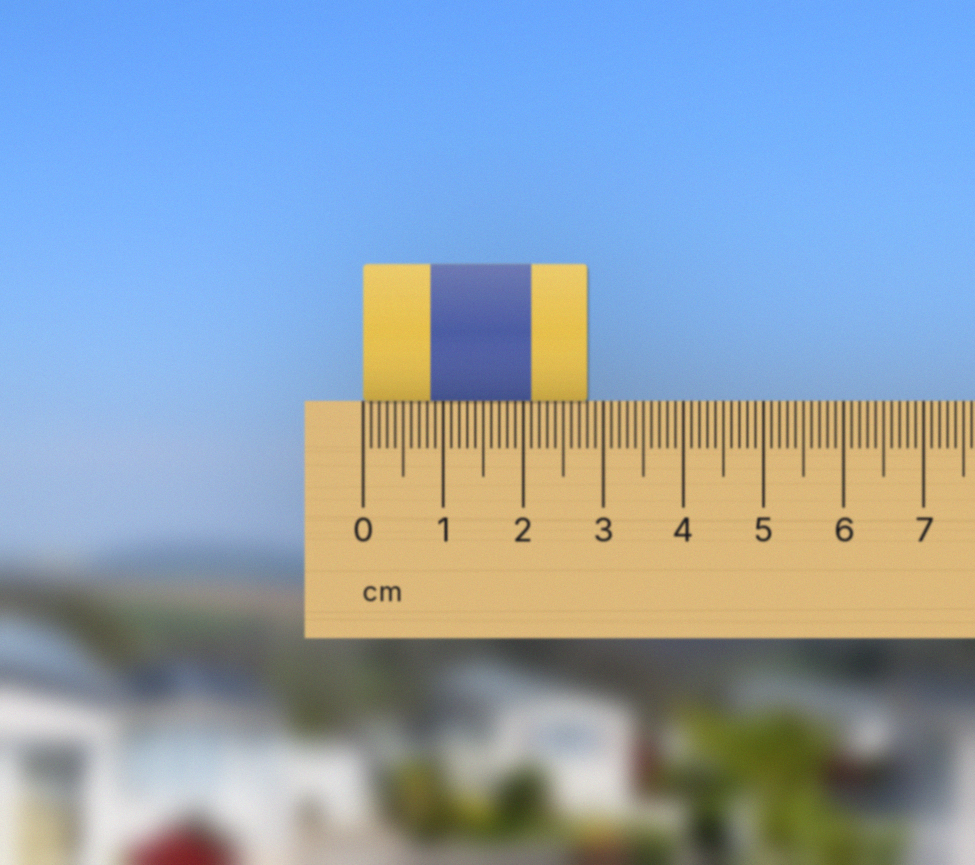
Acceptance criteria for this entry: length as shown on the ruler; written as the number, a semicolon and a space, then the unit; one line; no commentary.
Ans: 2.8; cm
